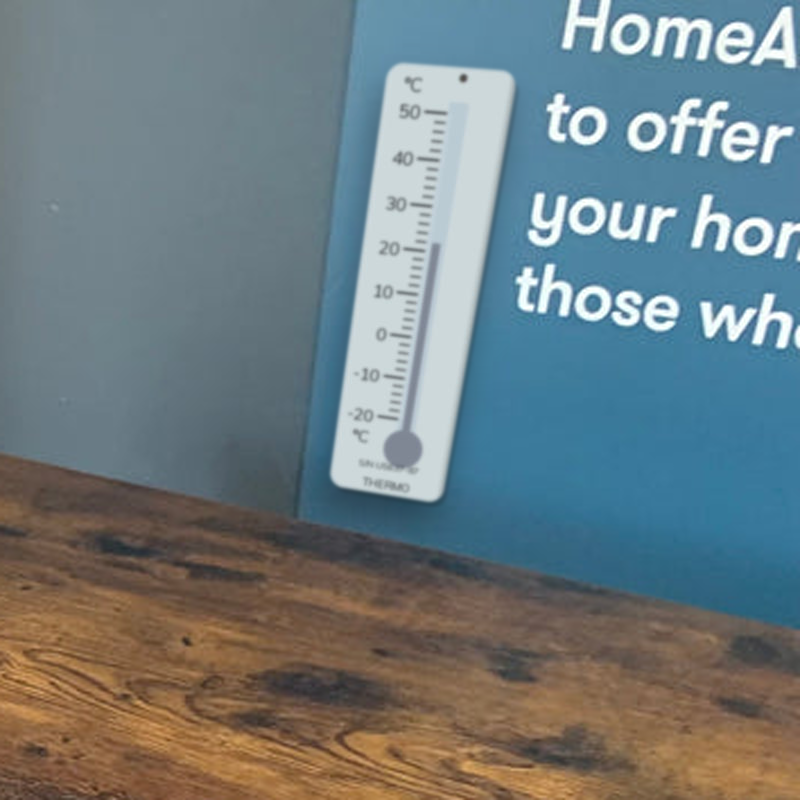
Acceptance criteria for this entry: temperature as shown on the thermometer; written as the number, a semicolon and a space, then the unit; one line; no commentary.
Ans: 22; °C
